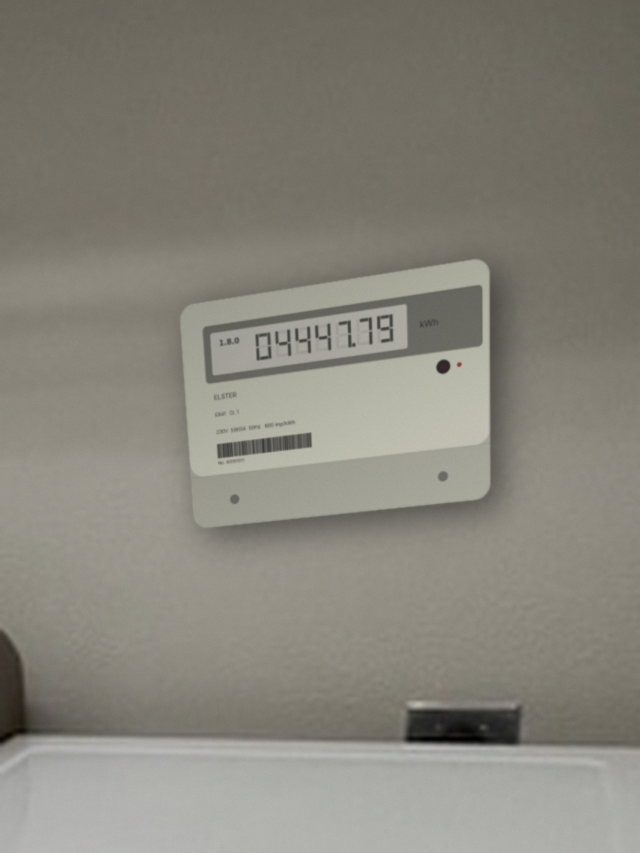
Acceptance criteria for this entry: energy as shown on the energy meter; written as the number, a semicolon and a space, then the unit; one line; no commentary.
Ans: 4447.79; kWh
